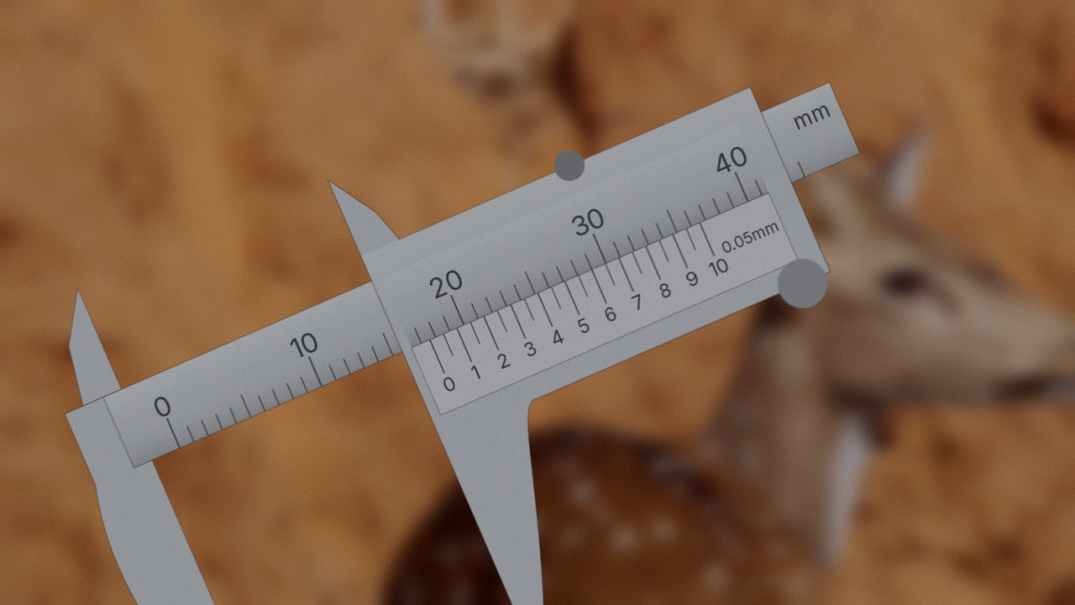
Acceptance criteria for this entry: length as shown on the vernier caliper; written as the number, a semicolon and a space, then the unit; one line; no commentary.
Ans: 17.6; mm
